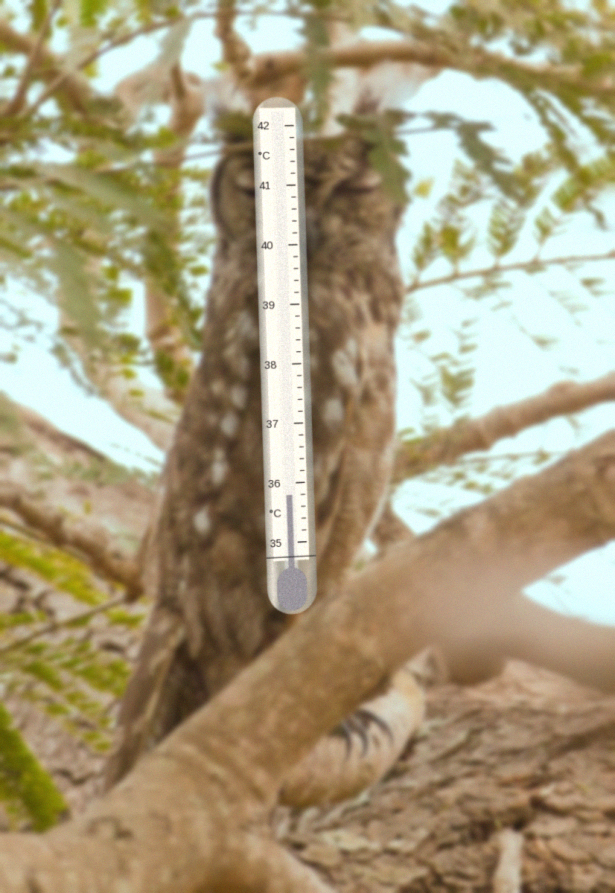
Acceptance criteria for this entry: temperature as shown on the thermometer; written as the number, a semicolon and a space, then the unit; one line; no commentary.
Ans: 35.8; °C
